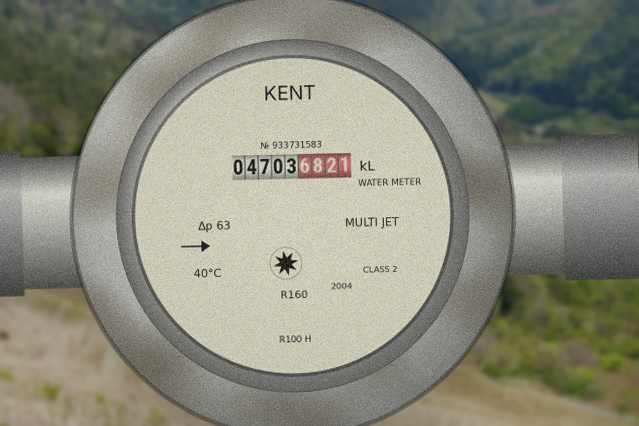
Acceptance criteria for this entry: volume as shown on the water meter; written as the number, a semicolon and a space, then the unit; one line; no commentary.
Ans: 4703.6821; kL
